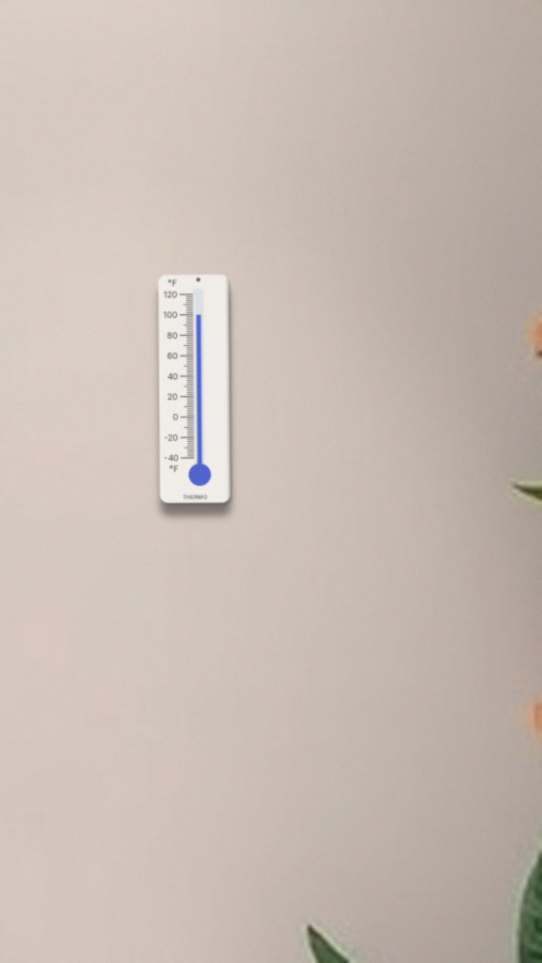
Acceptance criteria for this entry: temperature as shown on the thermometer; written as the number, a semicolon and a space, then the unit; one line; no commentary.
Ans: 100; °F
